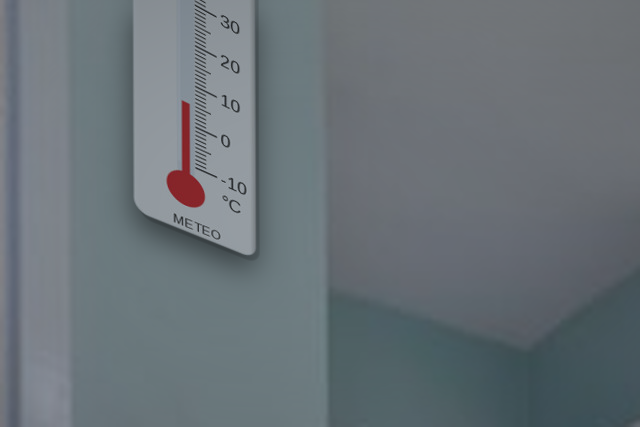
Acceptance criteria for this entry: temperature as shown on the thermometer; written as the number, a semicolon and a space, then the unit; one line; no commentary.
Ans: 5; °C
